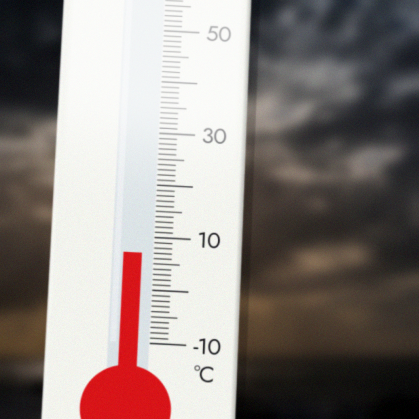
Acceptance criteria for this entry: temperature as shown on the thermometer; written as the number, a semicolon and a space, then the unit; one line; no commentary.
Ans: 7; °C
